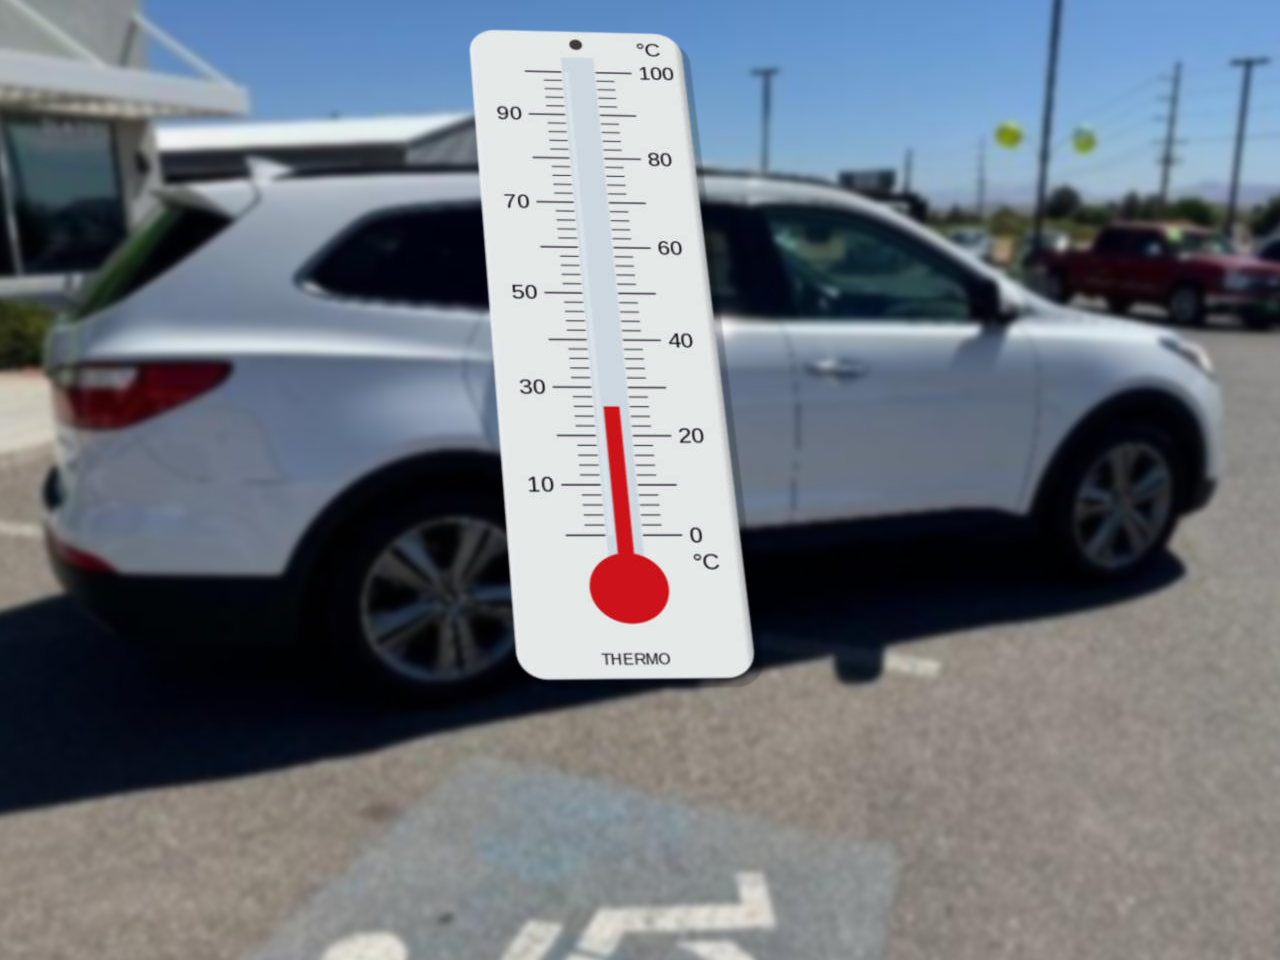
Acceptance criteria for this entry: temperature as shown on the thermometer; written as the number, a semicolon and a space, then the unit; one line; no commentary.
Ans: 26; °C
